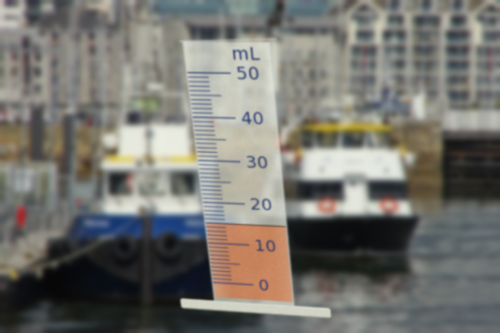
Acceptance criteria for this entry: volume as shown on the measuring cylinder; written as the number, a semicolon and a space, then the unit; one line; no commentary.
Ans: 15; mL
